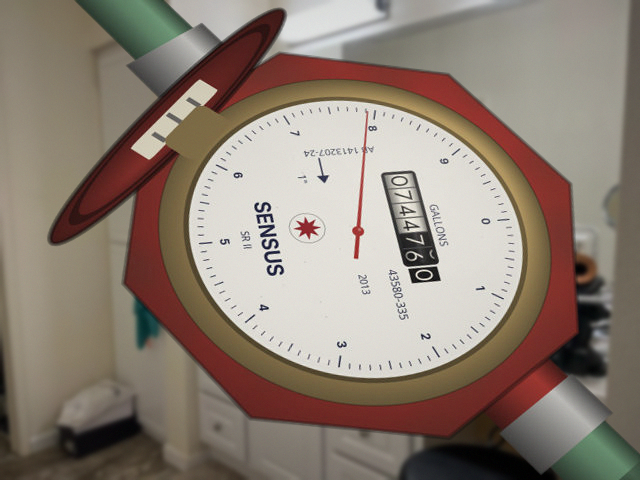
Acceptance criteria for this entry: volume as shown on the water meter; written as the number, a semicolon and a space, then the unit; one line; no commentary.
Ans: 744757.9; gal
